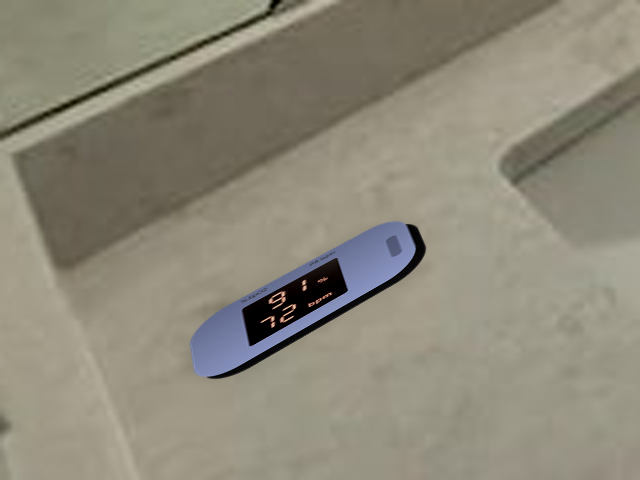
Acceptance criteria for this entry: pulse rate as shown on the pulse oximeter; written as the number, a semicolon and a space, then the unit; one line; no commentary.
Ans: 72; bpm
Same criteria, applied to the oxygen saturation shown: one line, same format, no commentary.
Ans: 91; %
